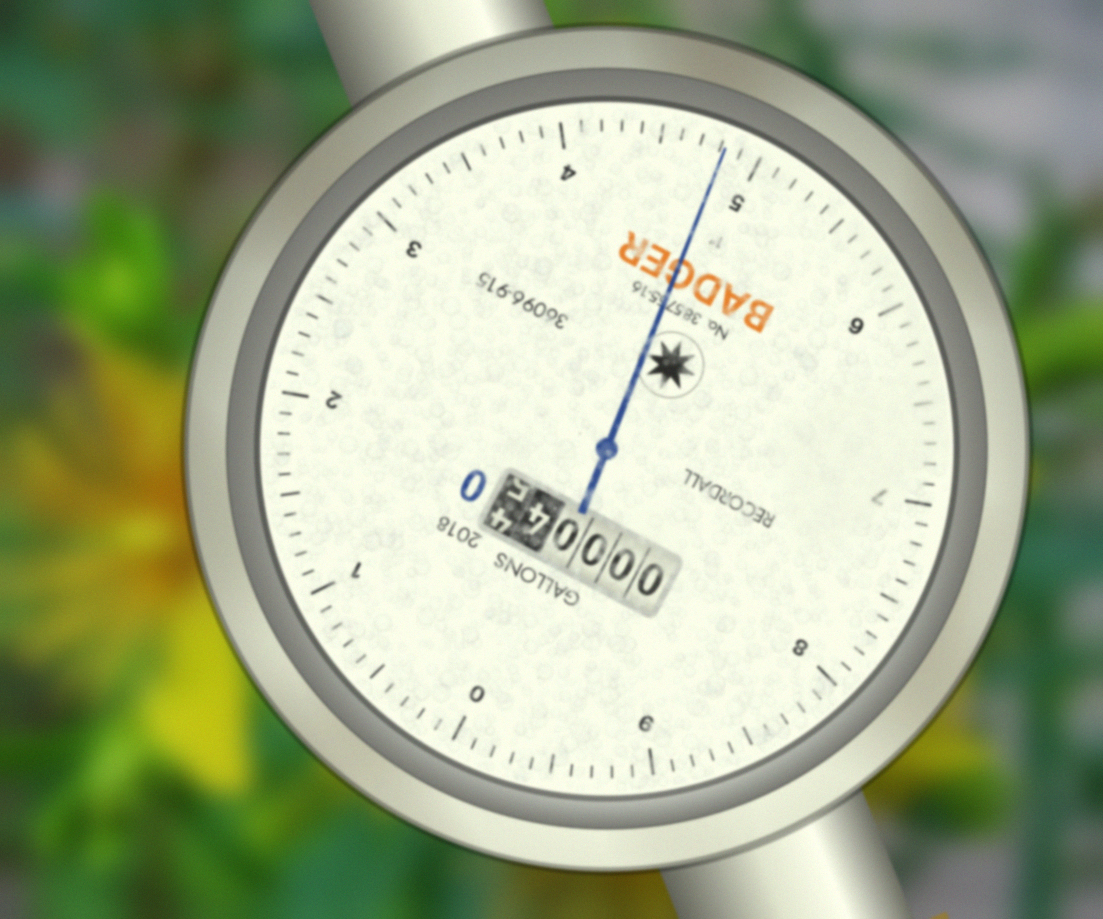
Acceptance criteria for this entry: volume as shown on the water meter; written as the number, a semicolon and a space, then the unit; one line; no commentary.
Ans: 444.8; gal
